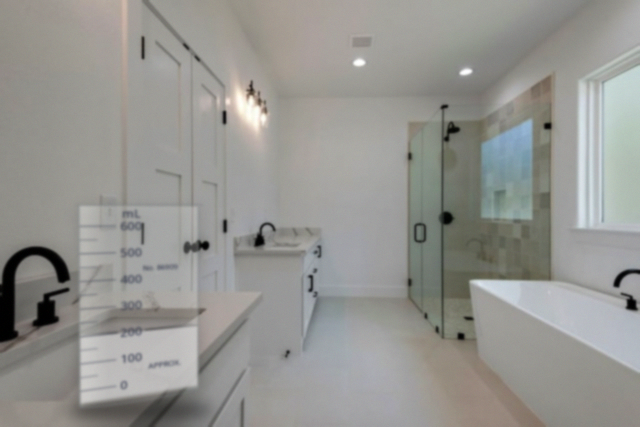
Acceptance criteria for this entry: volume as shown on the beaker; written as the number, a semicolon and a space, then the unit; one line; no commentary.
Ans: 200; mL
